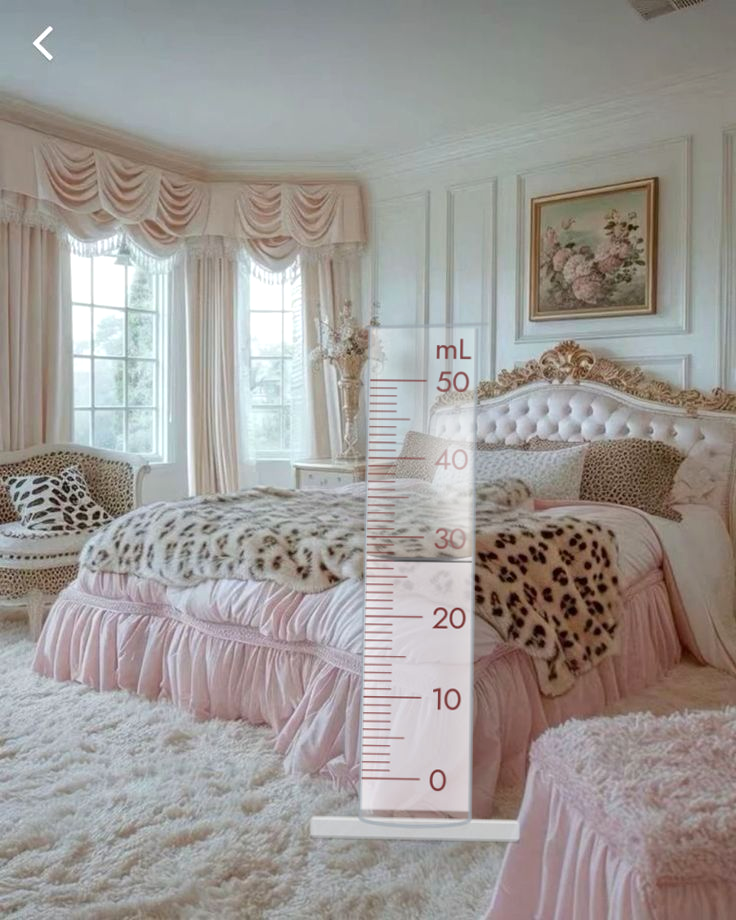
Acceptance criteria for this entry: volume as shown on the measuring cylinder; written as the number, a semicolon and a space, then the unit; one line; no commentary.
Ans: 27; mL
